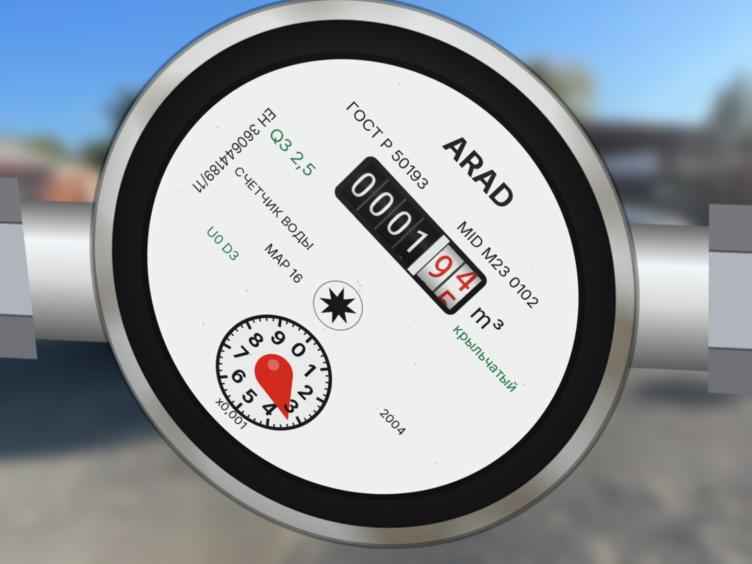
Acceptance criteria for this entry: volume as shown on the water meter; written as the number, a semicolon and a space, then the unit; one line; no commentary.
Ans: 1.943; m³
